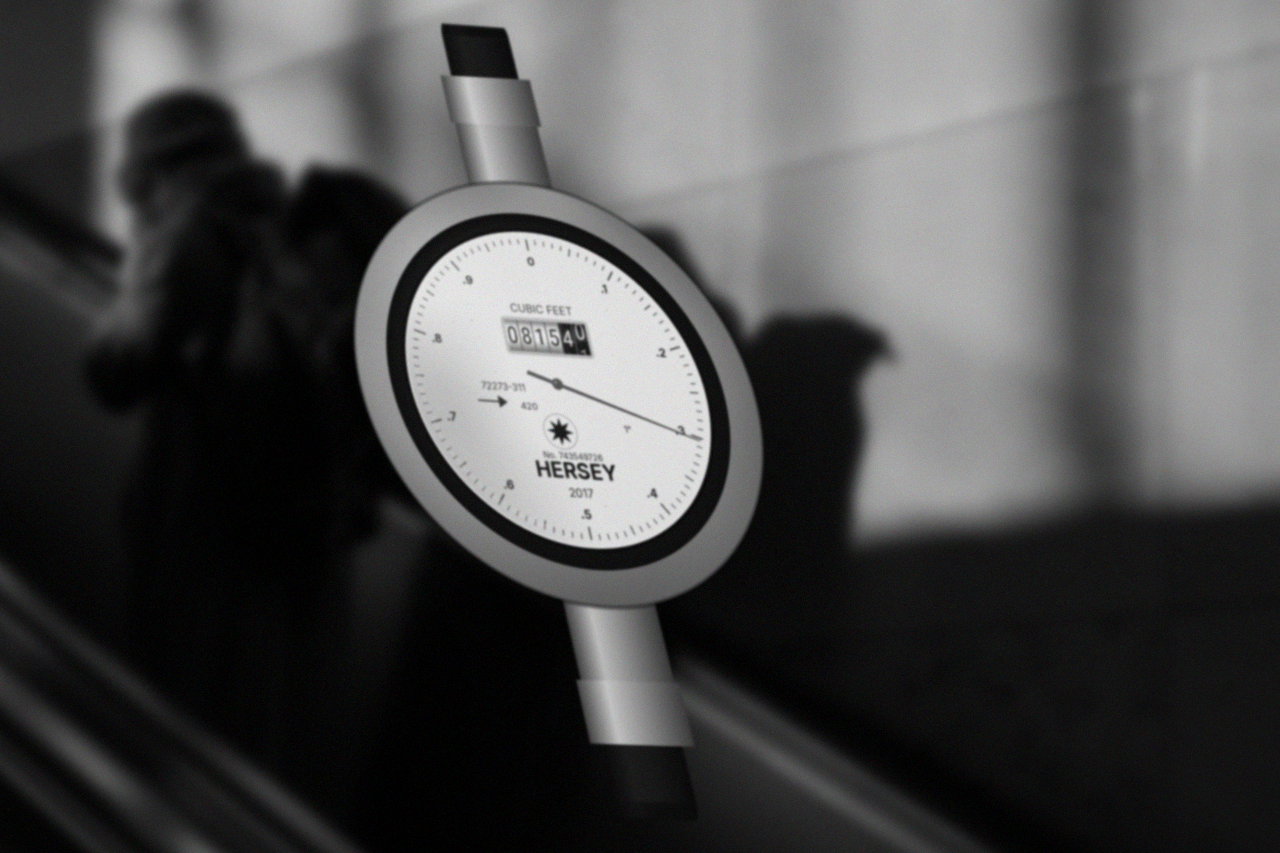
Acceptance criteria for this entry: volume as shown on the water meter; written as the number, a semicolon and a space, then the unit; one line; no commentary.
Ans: 81540.30; ft³
